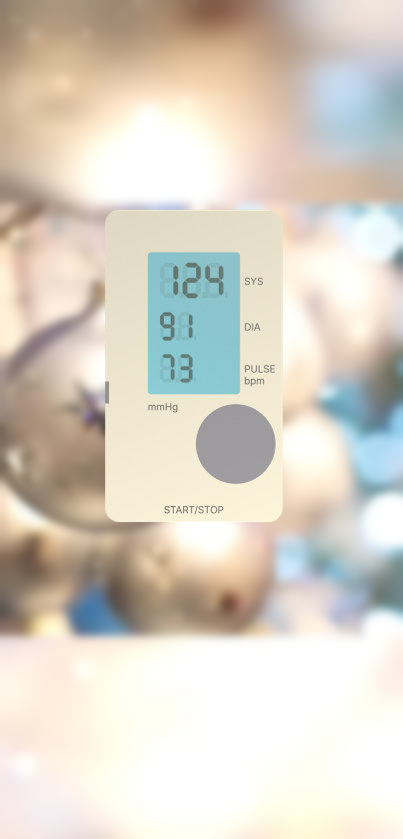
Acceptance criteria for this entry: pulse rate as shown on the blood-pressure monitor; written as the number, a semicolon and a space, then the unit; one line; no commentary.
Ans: 73; bpm
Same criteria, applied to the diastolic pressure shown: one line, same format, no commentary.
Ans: 91; mmHg
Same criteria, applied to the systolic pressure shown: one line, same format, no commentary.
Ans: 124; mmHg
